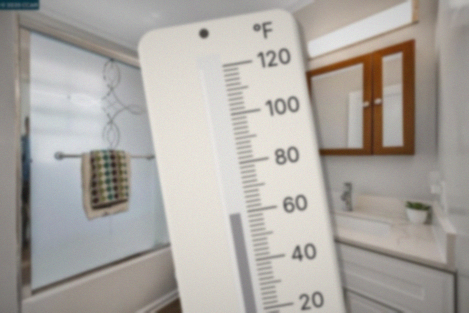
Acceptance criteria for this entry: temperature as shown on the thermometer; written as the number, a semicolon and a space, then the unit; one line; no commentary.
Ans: 60; °F
